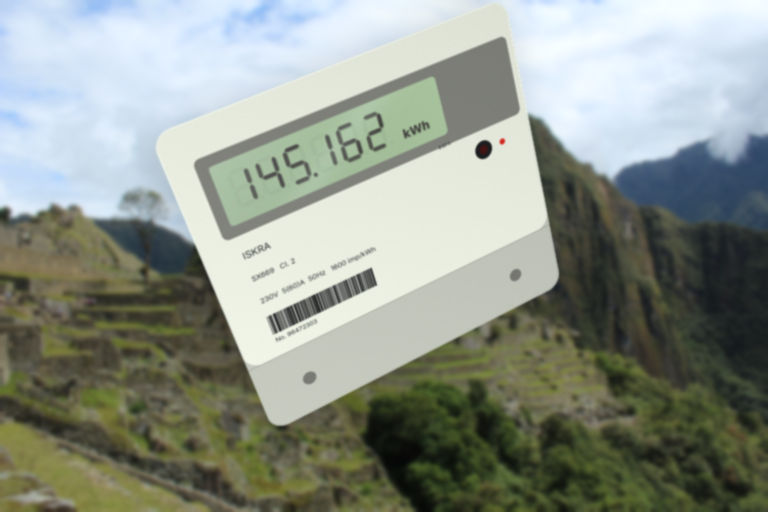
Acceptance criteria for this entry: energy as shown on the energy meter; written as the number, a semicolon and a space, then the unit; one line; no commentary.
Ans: 145.162; kWh
